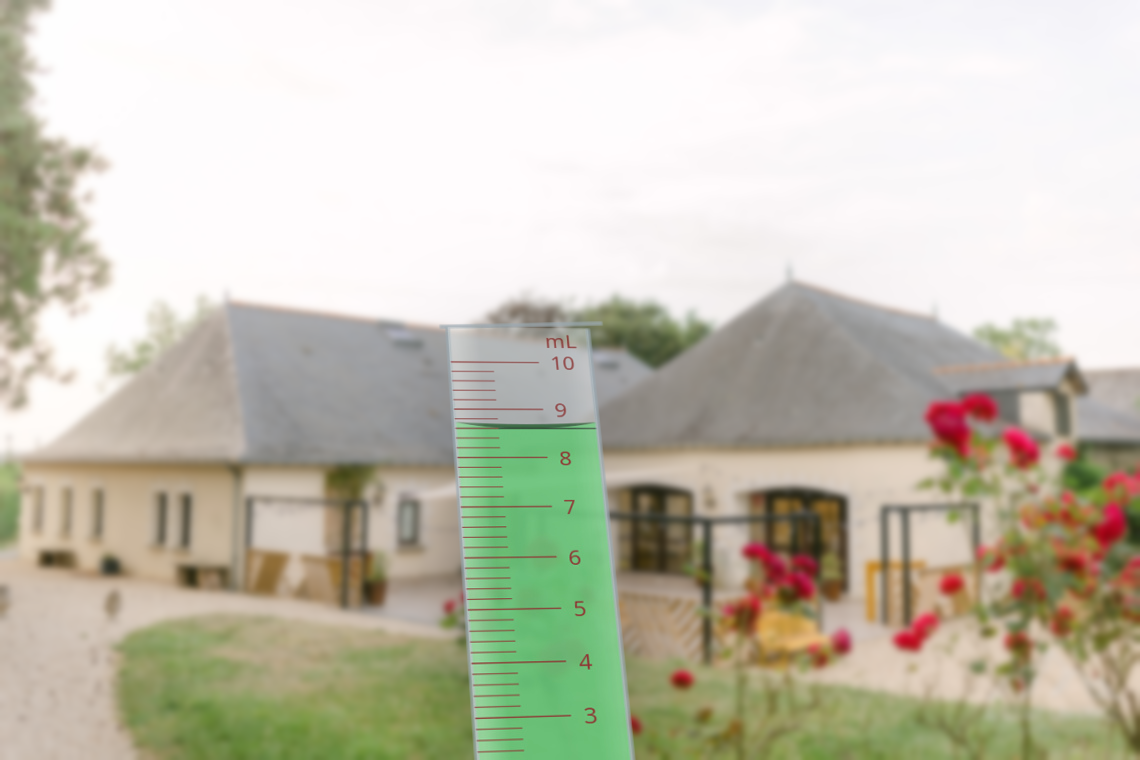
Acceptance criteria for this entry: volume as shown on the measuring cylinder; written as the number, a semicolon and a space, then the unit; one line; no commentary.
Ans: 8.6; mL
